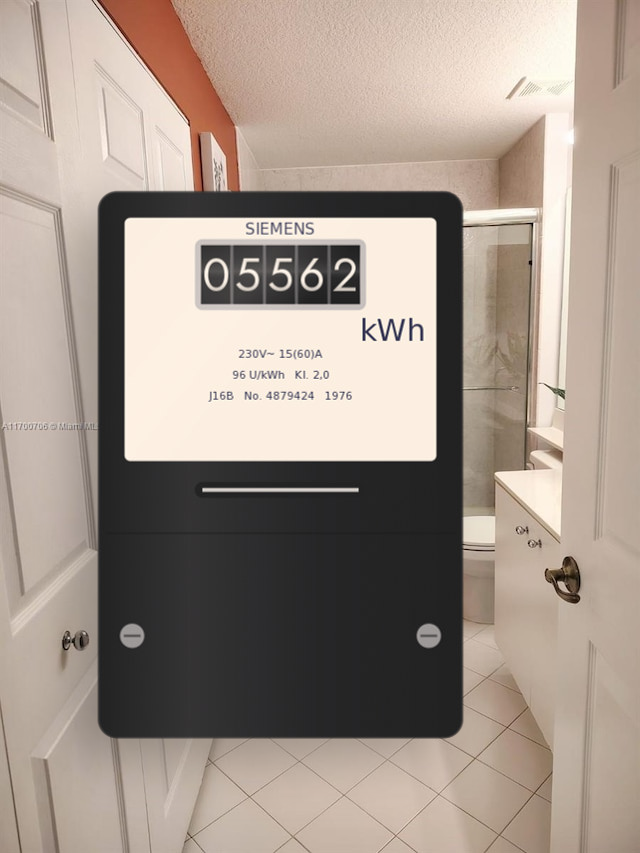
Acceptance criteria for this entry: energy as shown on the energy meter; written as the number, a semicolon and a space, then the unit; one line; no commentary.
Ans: 5562; kWh
